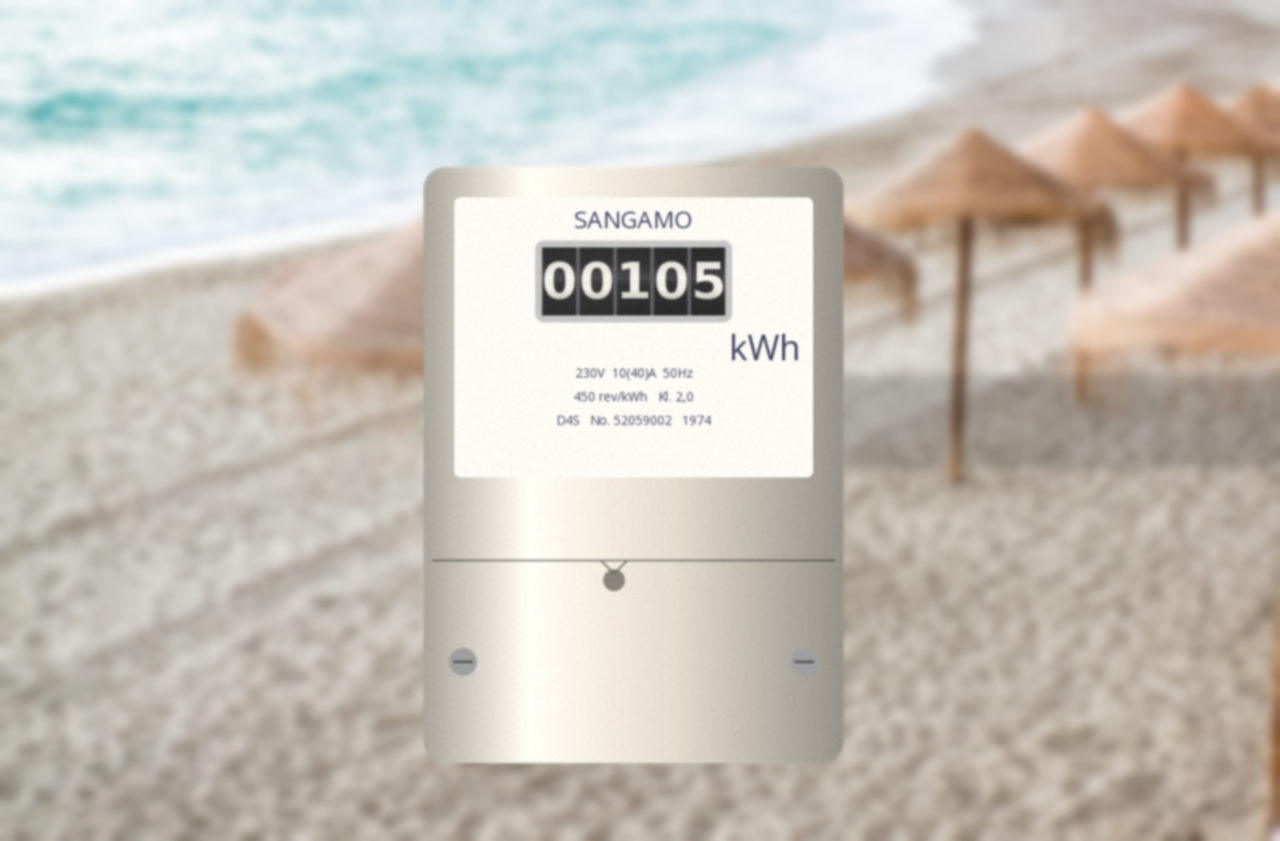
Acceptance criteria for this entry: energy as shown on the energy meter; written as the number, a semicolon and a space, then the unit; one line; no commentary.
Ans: 105; kWh
